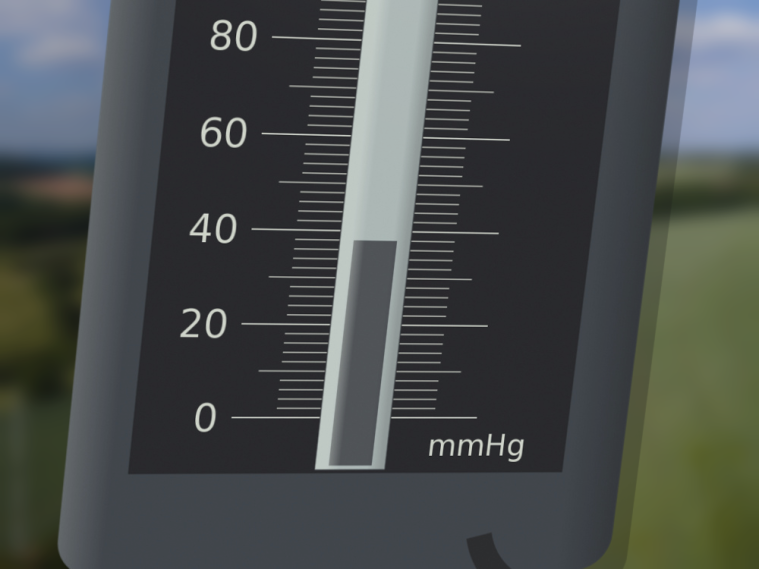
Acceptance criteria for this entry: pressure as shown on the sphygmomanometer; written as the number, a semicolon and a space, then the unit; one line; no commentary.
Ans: 38; mmHg
